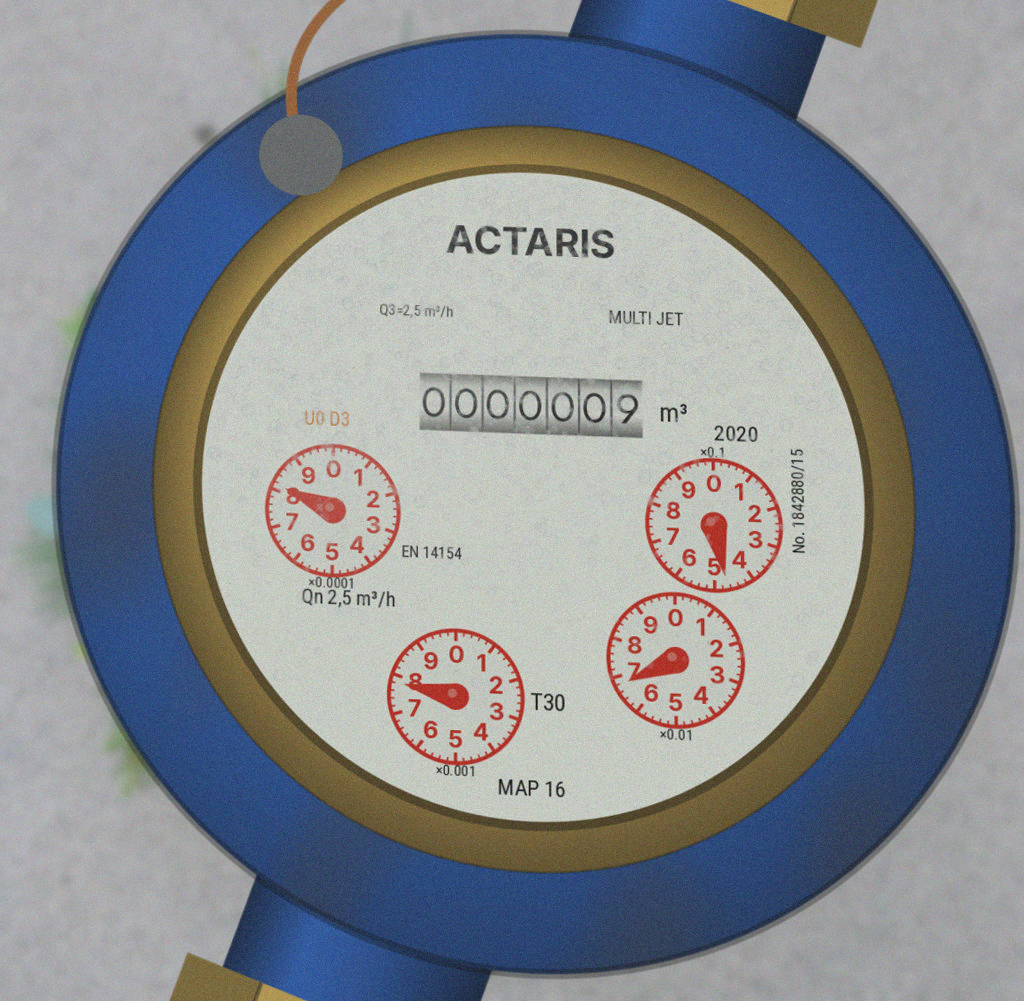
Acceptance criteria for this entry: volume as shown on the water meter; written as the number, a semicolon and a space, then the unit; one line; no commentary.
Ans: 9.4678; m³
